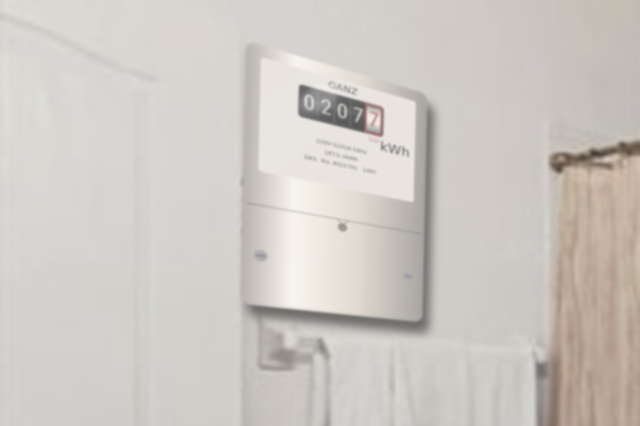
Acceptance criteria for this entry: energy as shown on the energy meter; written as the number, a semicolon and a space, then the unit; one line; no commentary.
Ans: 207.7; kWh
